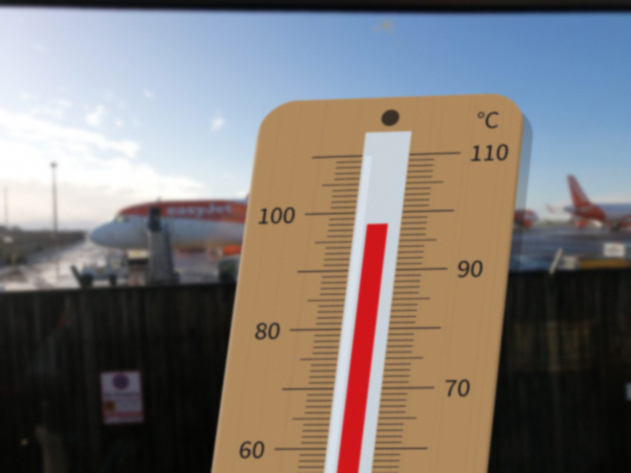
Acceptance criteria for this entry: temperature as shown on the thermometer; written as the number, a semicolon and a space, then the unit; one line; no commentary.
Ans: 98; °C
